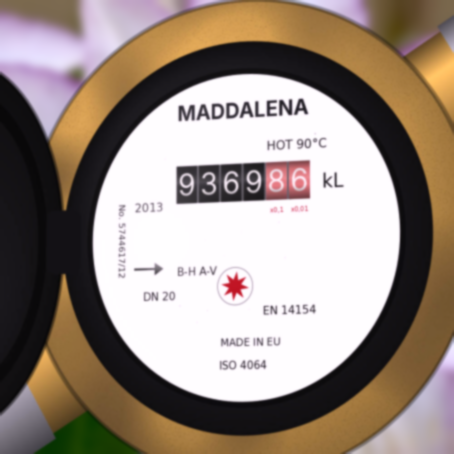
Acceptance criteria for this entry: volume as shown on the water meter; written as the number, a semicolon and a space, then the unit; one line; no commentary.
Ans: 9369.86; kL
